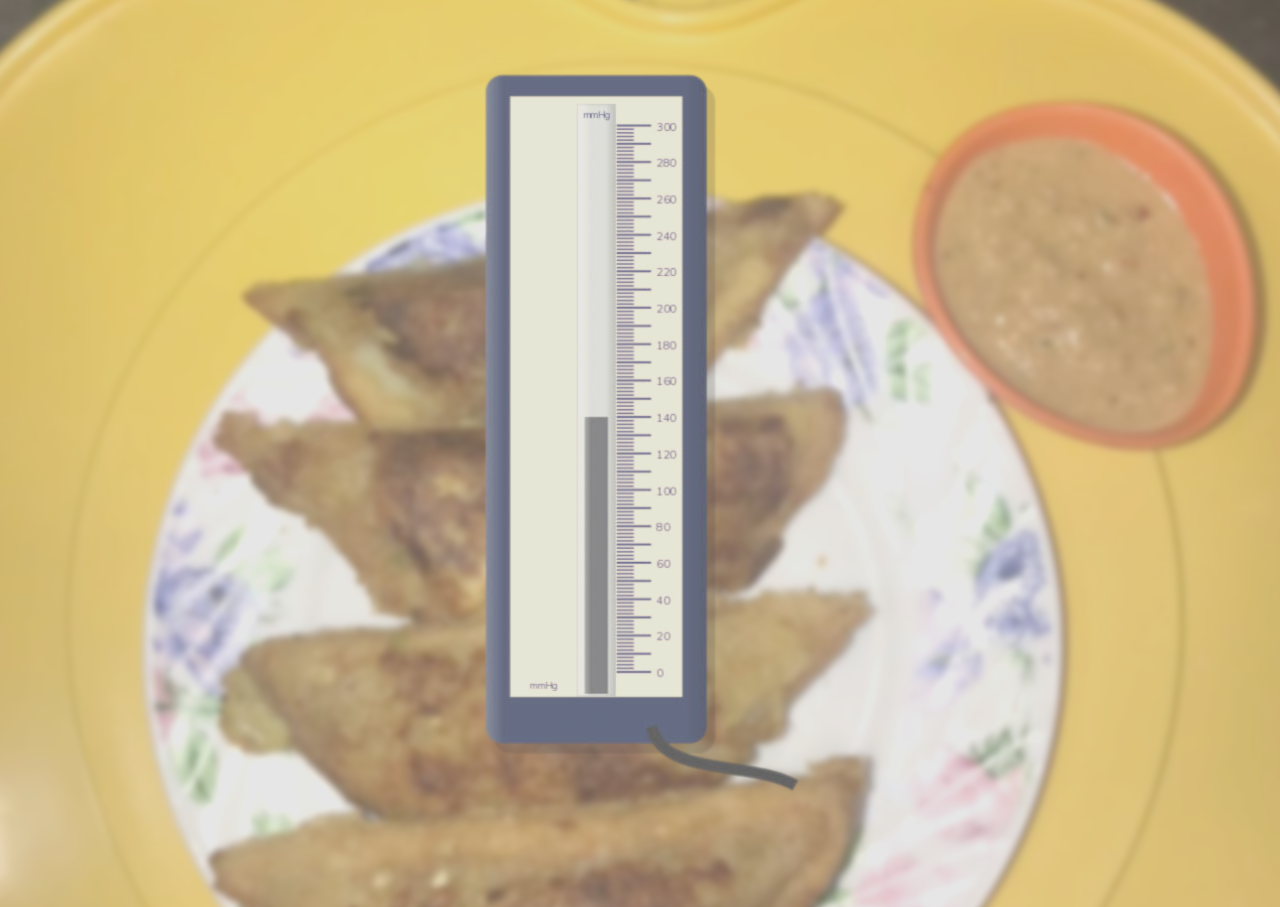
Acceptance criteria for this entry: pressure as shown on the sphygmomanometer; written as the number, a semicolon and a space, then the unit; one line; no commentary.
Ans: 140; mmHg
